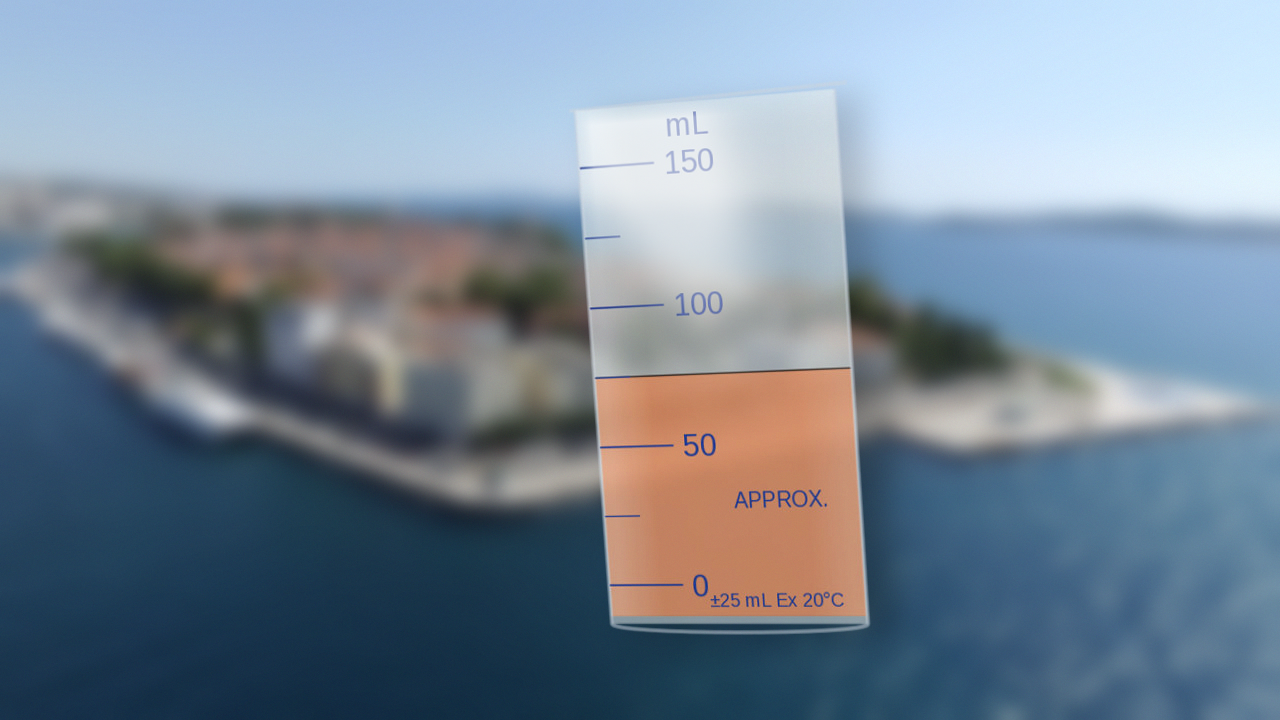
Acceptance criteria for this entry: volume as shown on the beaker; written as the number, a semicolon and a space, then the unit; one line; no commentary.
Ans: 75; mL
